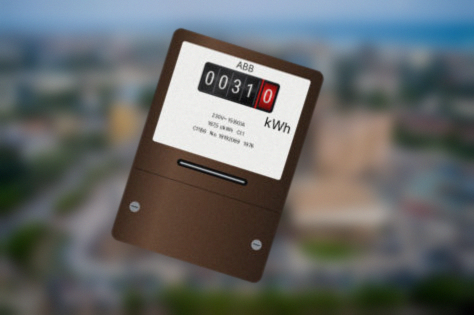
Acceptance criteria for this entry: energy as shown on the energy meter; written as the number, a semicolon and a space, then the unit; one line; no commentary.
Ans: 31.0; kWh
